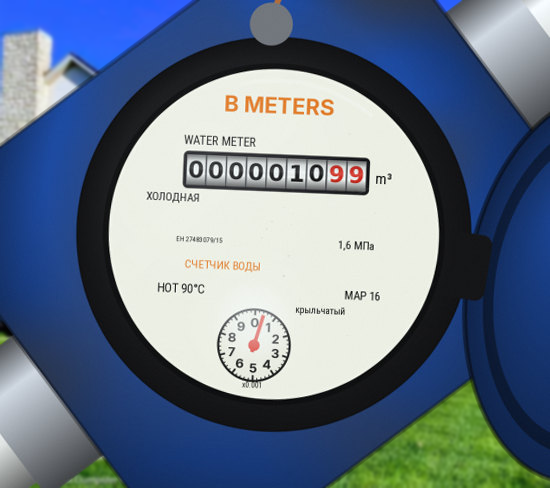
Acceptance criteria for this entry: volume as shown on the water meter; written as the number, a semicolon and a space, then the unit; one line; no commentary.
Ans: 10.990; m³
